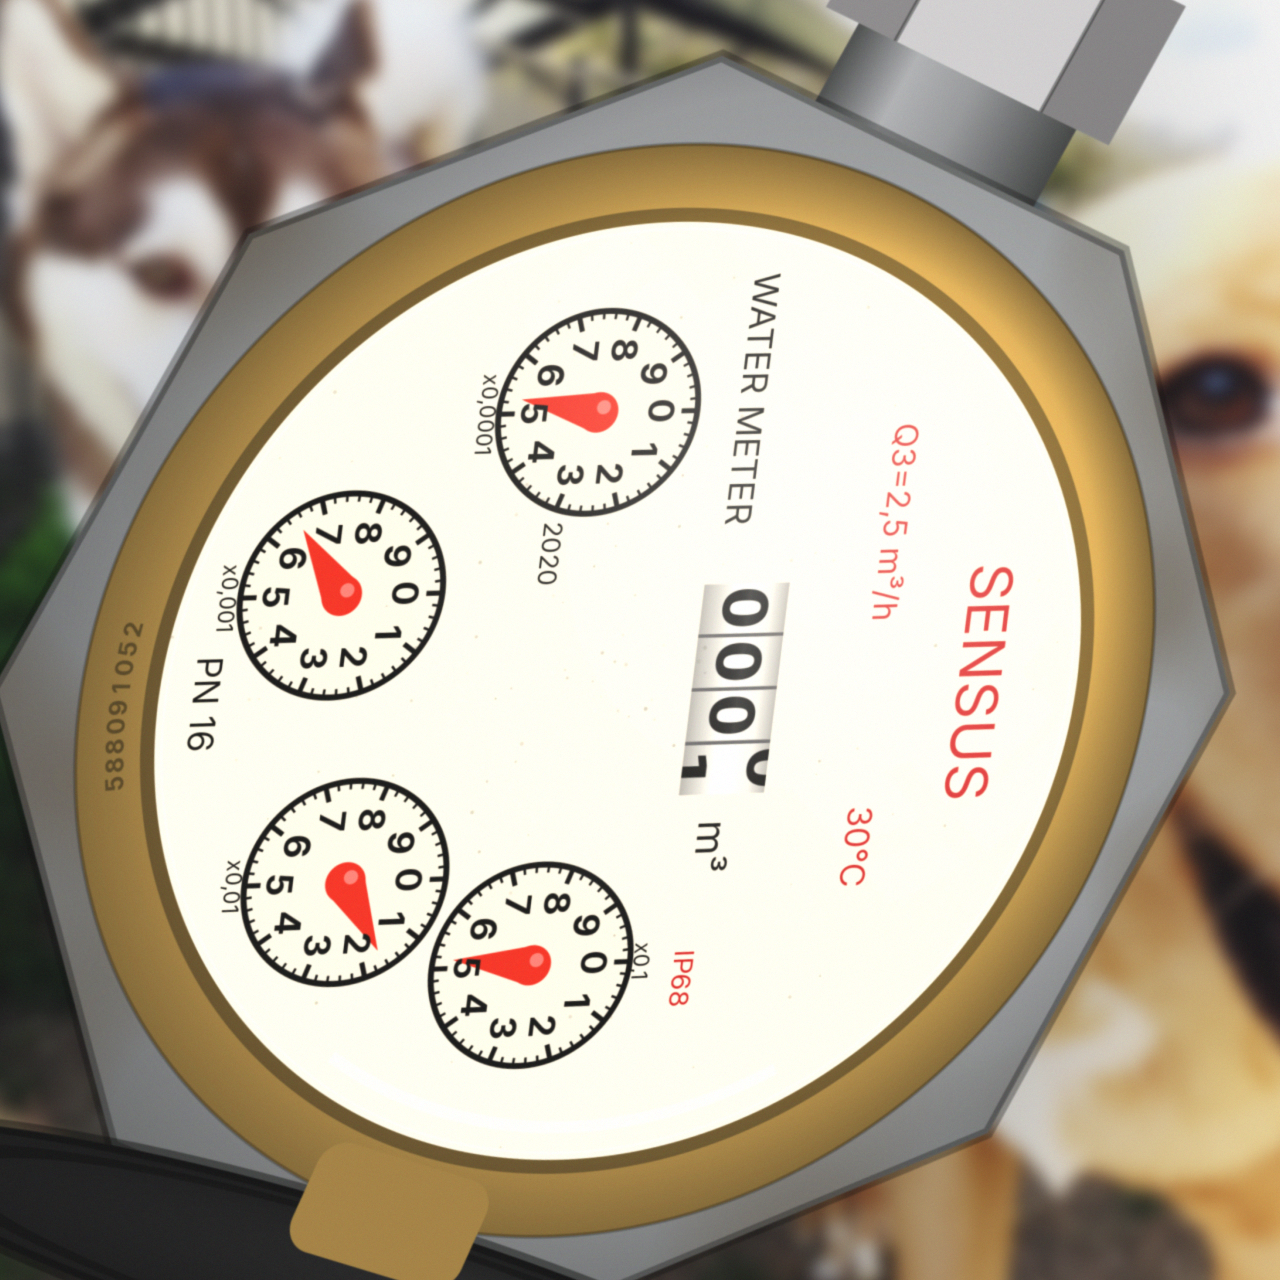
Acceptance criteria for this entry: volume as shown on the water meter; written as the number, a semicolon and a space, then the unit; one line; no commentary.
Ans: 0.5165; m³
